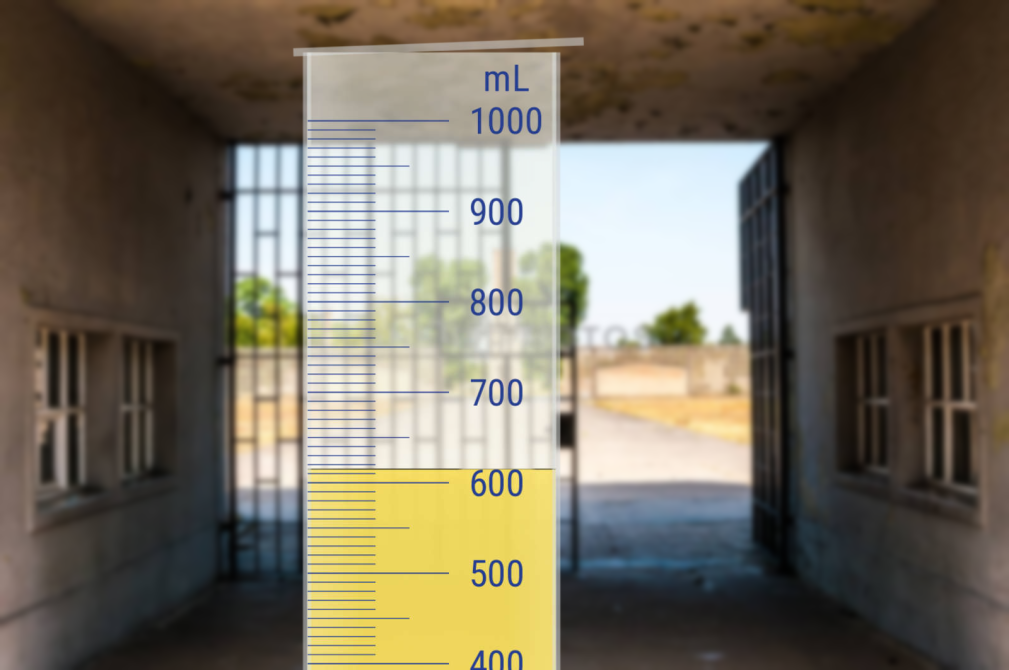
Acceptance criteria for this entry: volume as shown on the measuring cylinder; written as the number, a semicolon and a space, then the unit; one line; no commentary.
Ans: 615; mL
